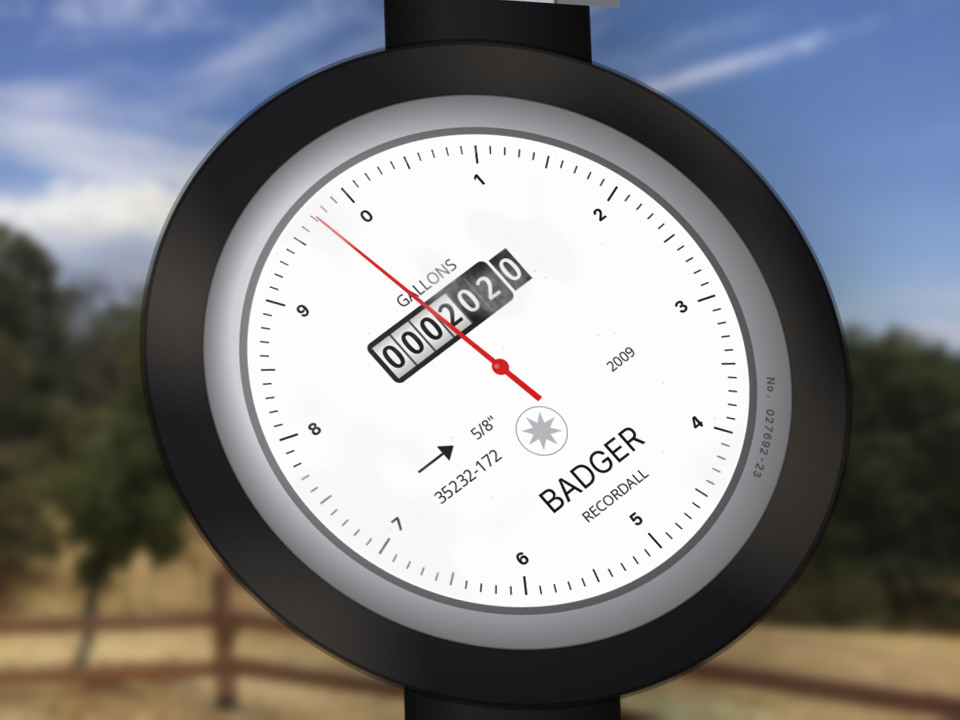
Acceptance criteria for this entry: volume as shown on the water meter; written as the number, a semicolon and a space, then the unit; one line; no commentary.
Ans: 2019.7; gal
